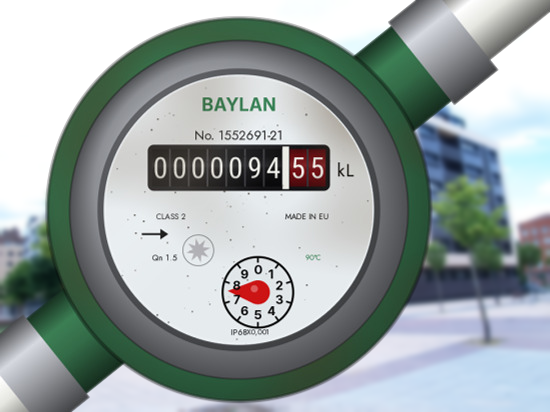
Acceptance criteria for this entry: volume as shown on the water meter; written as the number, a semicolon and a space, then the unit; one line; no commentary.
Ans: 94.557; kL
